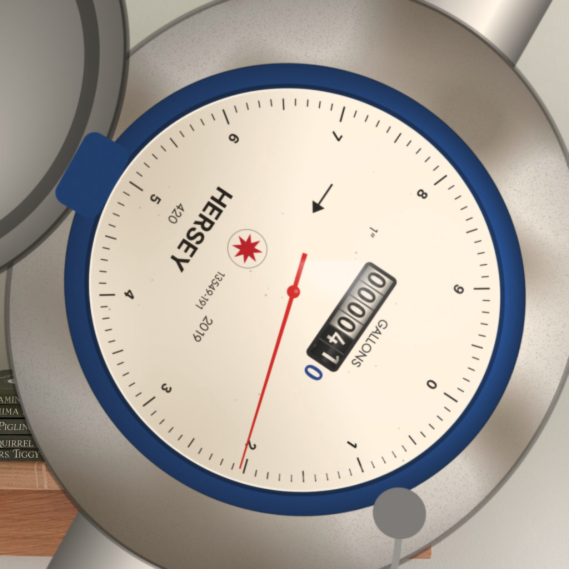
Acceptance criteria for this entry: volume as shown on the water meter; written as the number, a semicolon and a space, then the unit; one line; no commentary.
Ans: 412.0; gal
